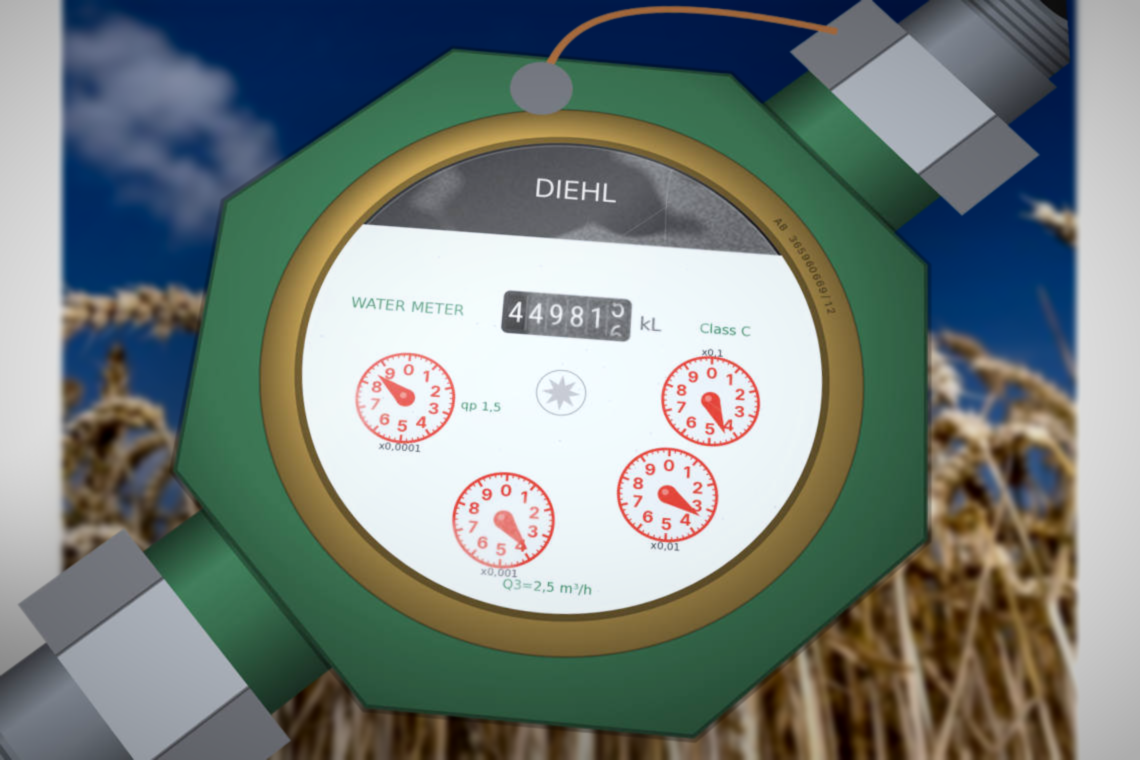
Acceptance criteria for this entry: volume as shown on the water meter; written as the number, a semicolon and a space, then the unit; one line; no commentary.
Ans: 449815.4338; kL
